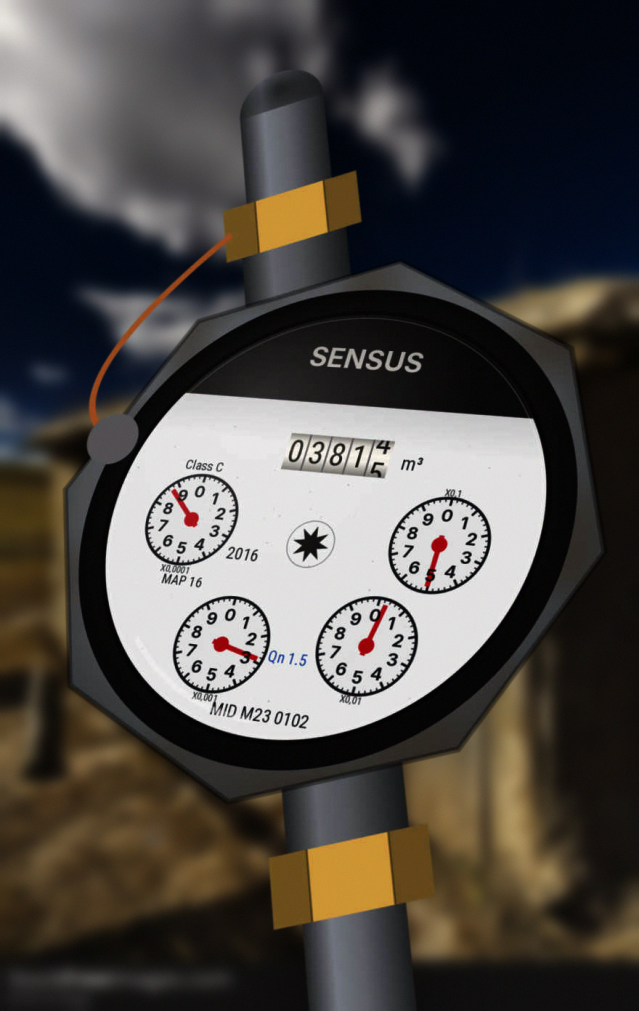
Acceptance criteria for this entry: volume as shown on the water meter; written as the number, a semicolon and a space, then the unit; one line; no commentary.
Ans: 3814.5028; m³
